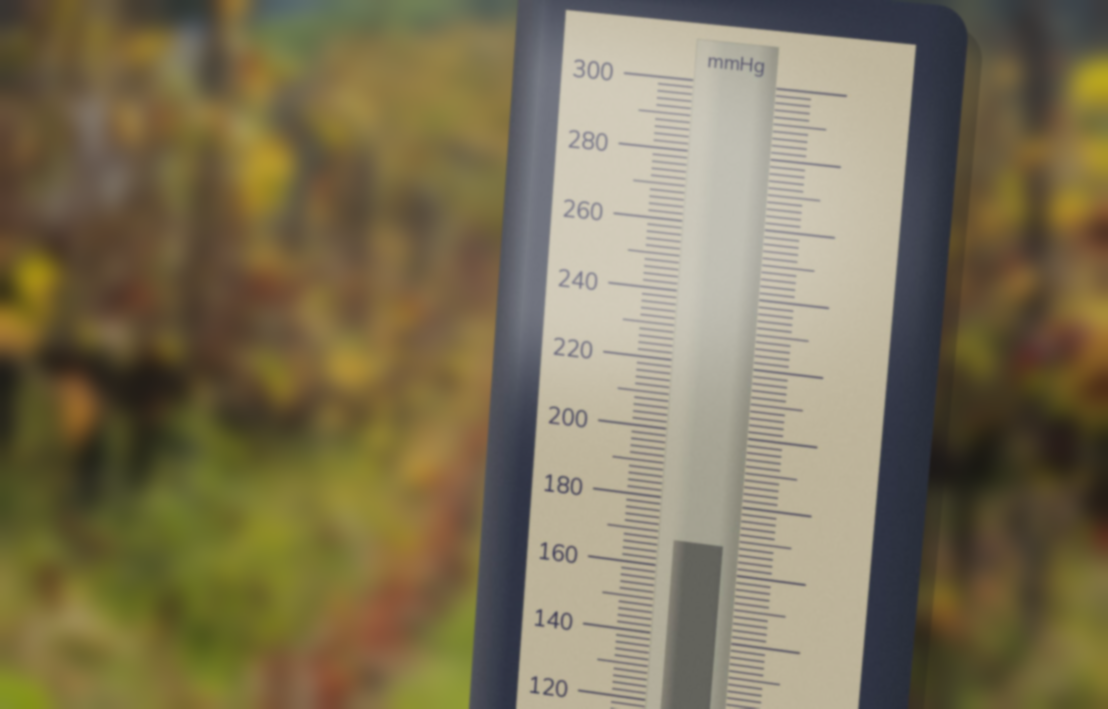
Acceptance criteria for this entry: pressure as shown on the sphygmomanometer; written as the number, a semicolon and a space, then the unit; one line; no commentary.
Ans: 168; mmHg
